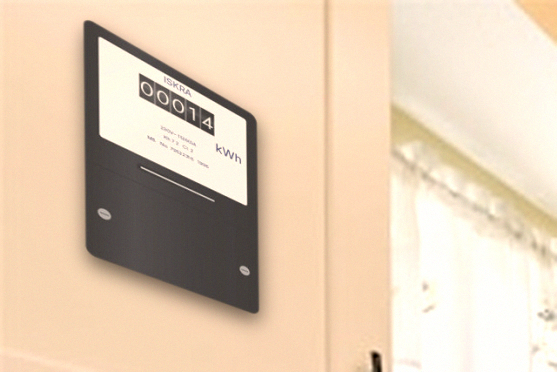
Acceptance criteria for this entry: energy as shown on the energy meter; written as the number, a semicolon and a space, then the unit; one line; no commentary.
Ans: 14; kWh
